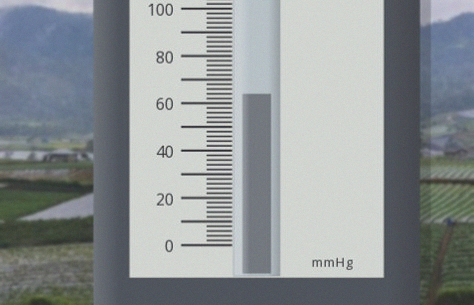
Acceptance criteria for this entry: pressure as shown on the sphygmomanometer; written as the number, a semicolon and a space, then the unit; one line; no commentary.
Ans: 64; mmHg
